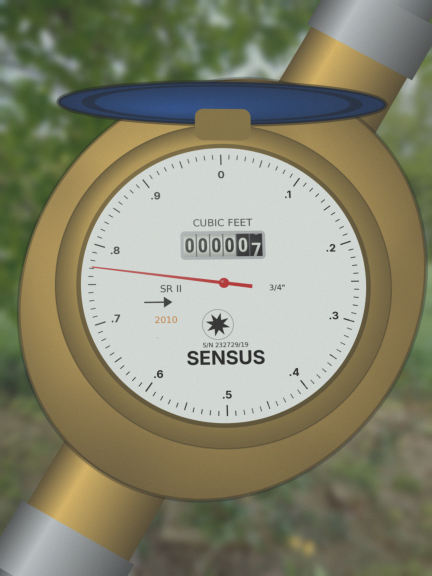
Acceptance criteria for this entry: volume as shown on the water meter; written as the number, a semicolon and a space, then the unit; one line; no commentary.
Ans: 6.77; ft³
